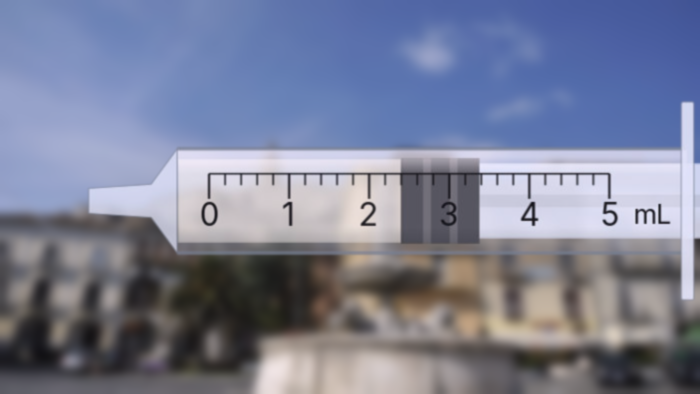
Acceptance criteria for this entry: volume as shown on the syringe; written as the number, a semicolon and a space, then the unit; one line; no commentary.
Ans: 2.4; mL
